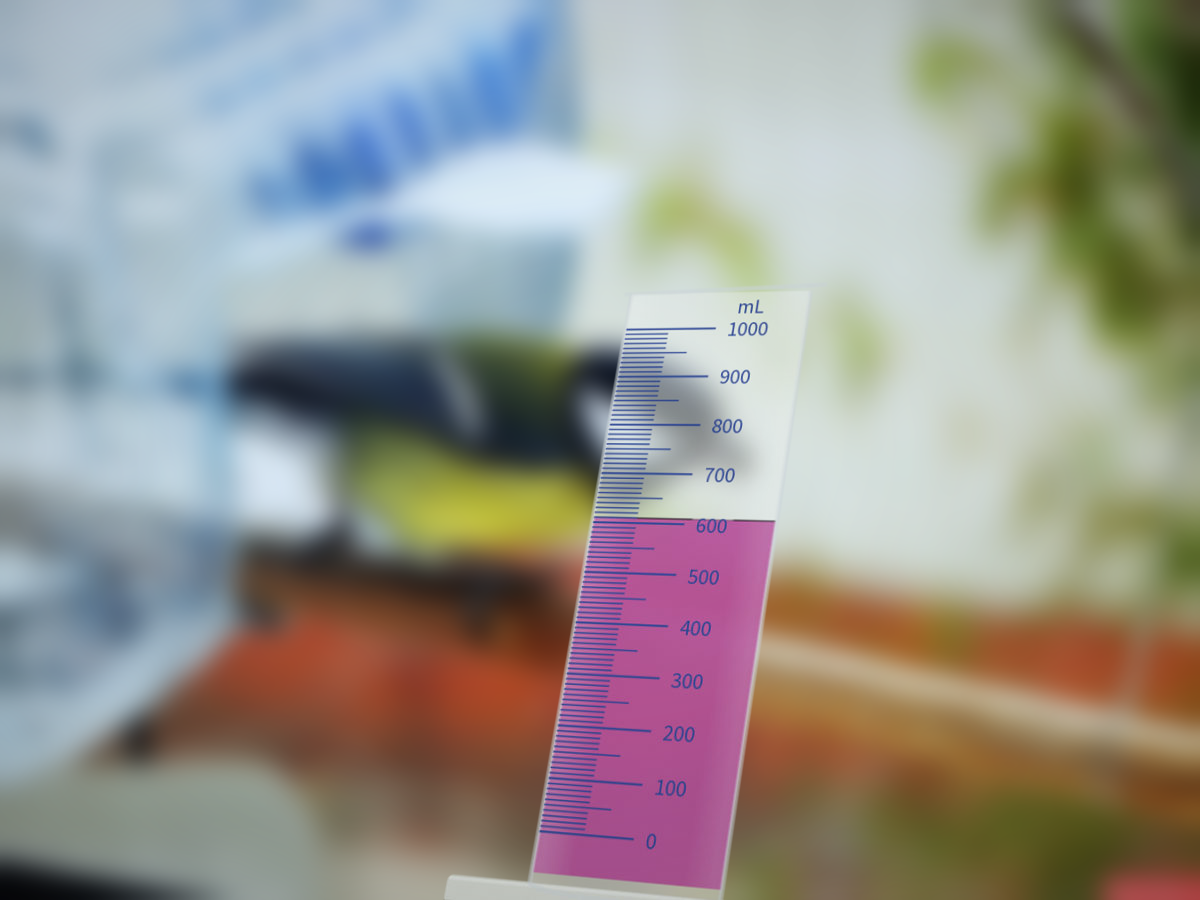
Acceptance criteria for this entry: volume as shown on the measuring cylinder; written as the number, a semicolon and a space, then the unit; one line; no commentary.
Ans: 610; mL
